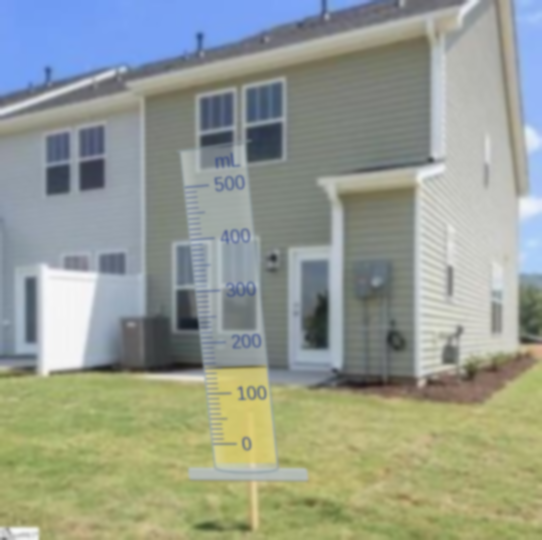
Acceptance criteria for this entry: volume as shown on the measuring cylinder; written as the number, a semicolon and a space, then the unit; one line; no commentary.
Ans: 150; mL
